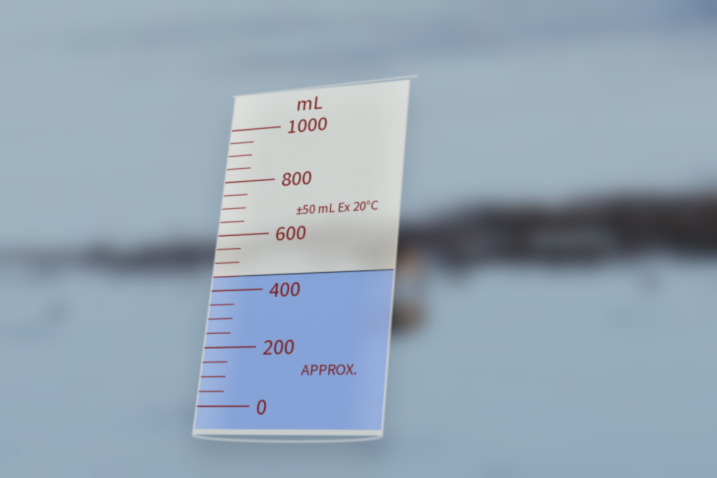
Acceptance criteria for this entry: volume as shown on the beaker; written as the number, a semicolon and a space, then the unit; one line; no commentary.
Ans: 450; mL
